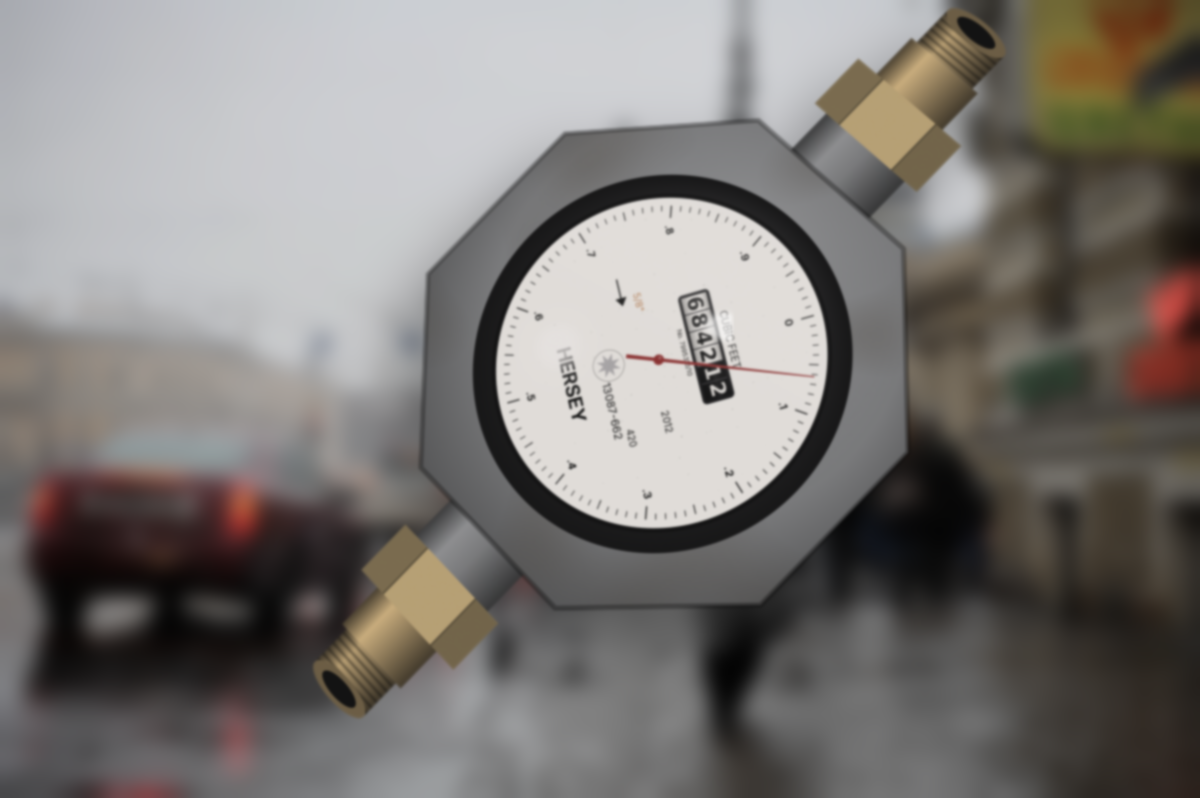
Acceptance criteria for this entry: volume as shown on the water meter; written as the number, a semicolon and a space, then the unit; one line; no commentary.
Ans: 684212.06; ft³
